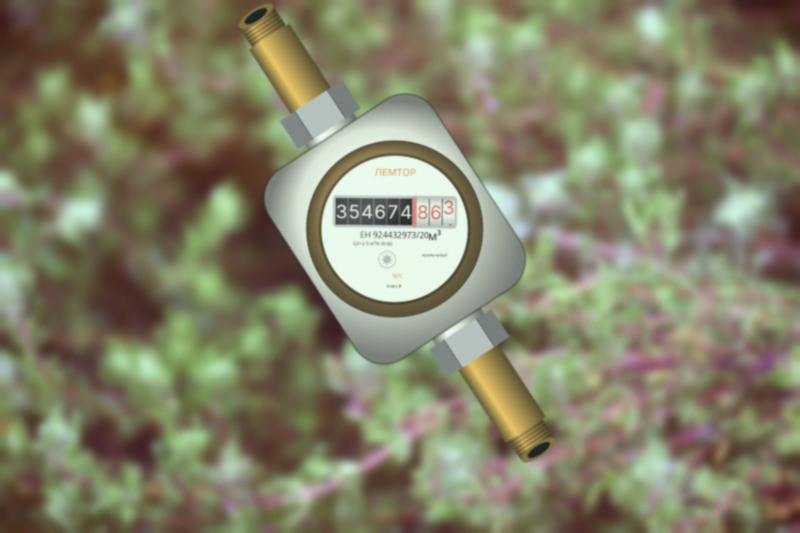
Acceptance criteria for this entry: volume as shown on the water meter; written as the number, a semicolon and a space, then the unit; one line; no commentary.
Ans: 354674.863; m³
